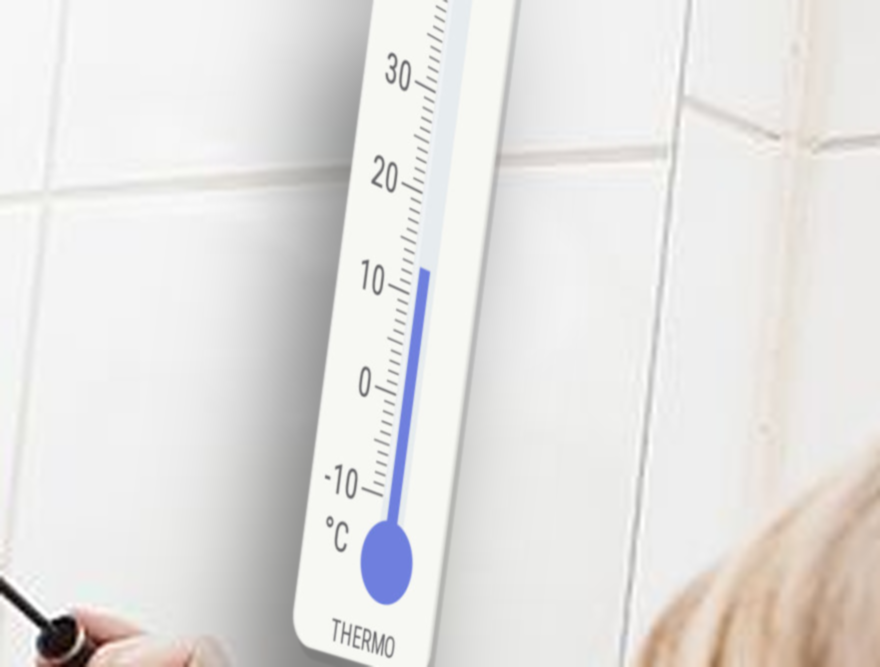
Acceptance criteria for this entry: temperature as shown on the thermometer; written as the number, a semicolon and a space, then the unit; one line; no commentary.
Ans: 13; °C
